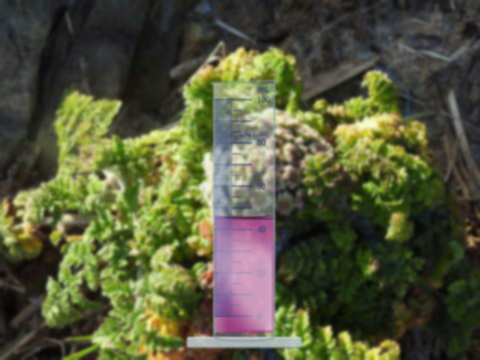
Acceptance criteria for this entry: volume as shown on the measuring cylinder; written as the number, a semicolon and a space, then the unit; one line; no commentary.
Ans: 45; mL
